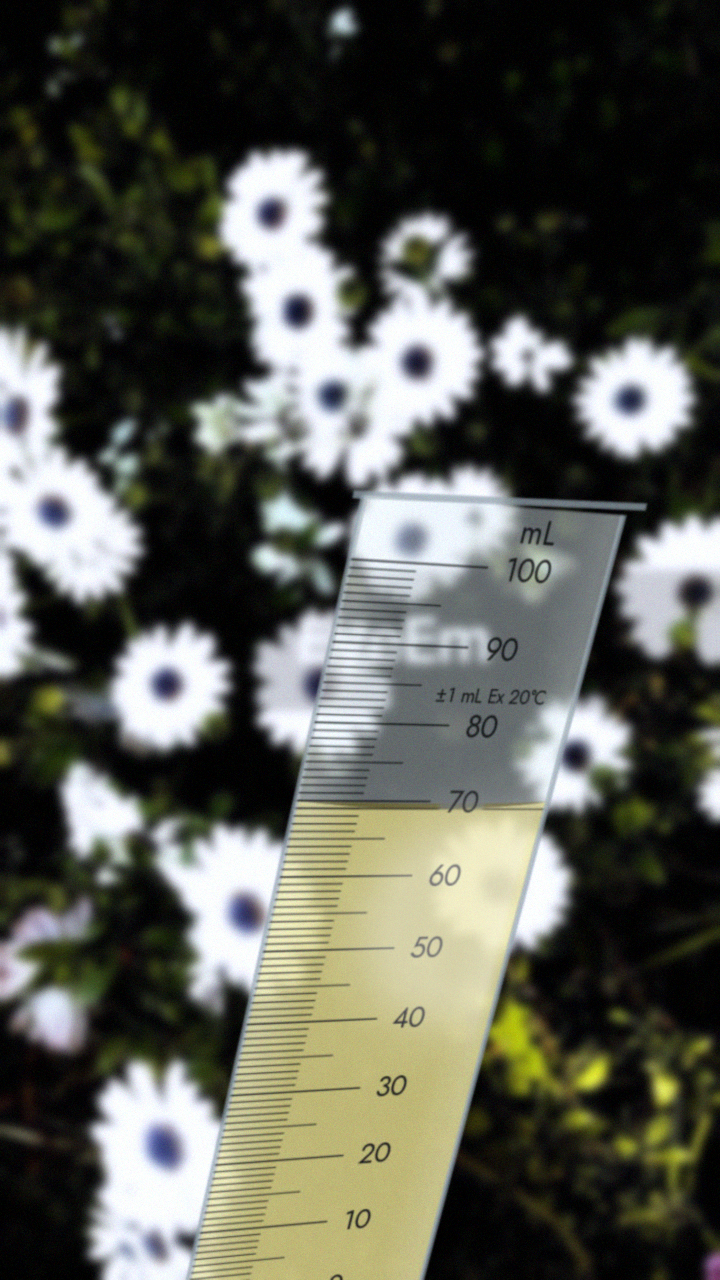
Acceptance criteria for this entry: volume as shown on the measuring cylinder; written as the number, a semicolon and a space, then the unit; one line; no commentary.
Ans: 69; mL
